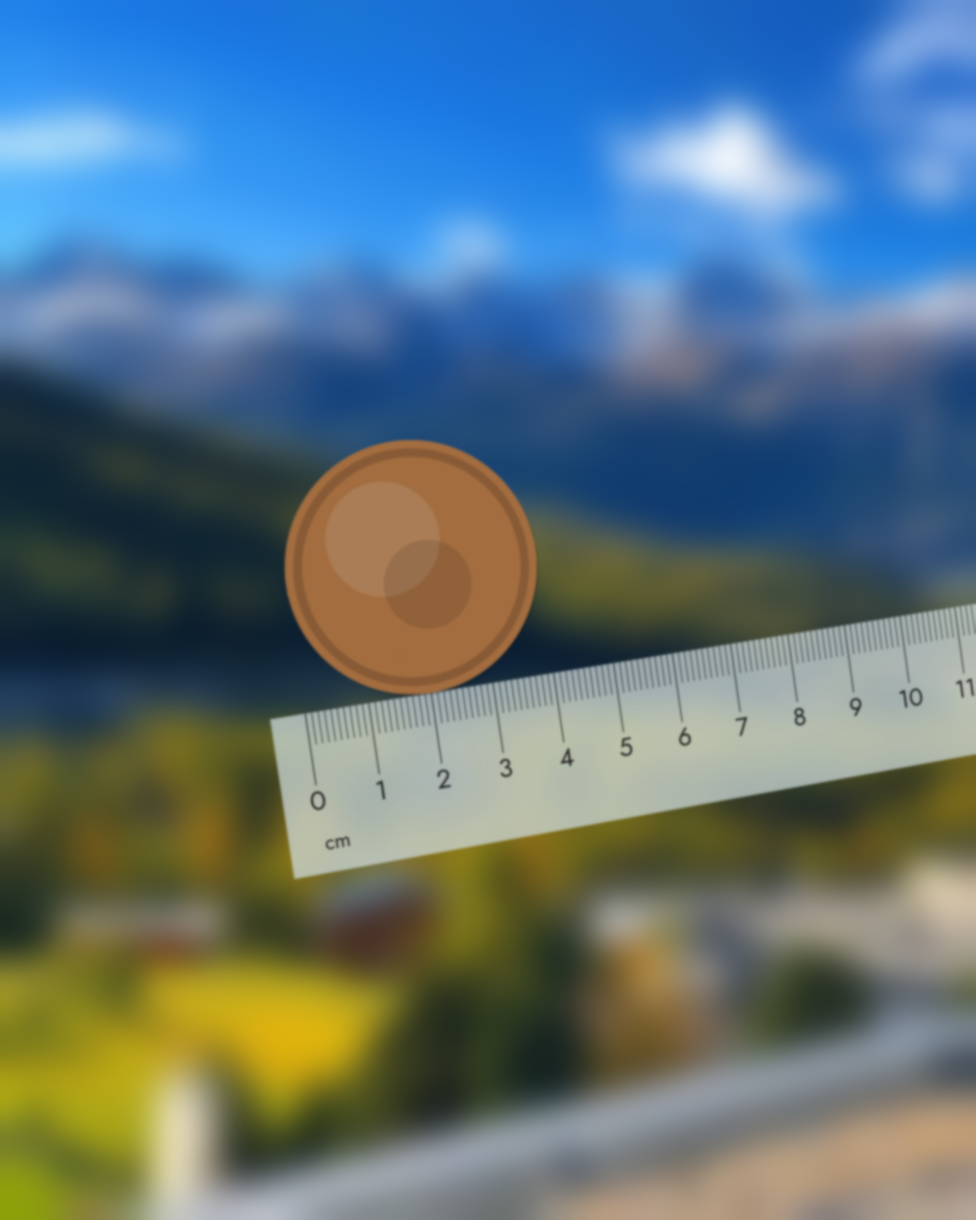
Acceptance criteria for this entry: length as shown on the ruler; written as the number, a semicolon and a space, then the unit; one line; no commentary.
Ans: 4; cm
